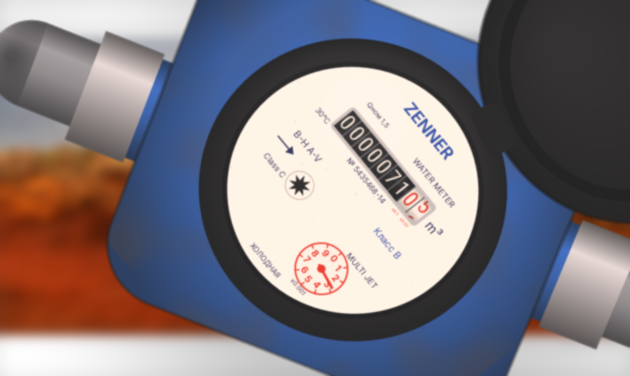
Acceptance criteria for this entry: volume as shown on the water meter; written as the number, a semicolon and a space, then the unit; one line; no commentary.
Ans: 71.052; m³
